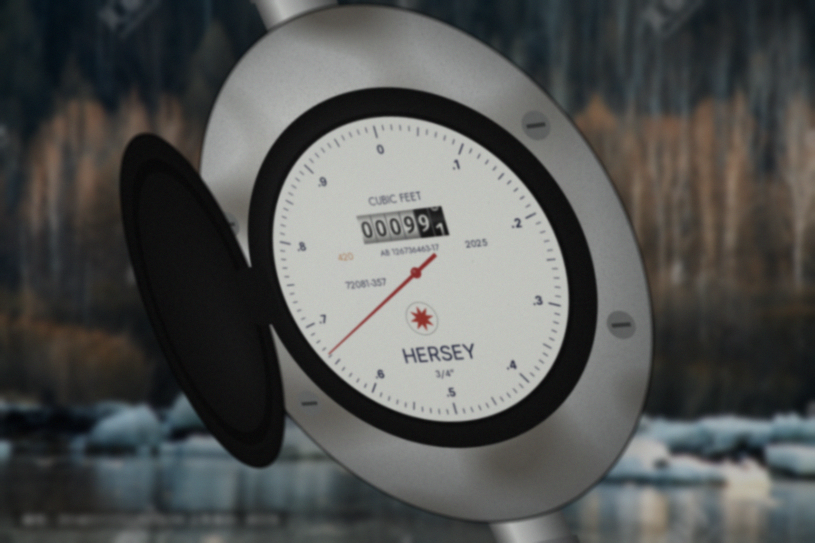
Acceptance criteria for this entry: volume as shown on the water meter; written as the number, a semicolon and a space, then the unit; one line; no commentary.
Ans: 990.66; ft³
